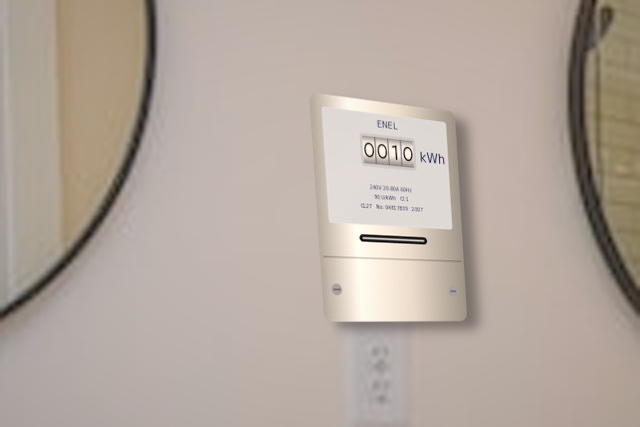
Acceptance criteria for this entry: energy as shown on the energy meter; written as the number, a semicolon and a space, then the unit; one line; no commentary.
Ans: 10; kWh
